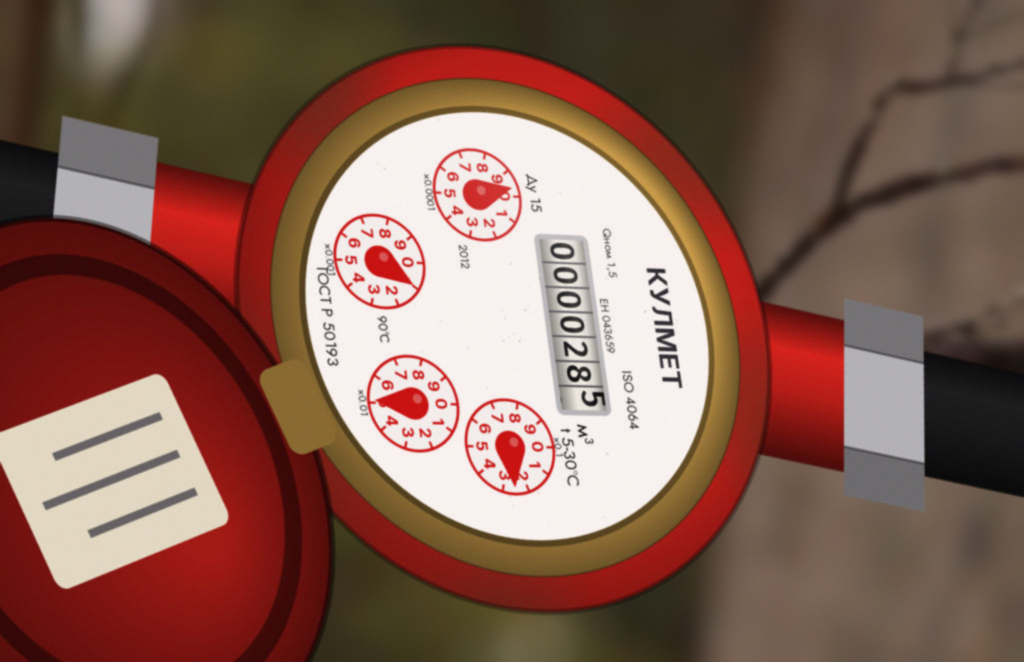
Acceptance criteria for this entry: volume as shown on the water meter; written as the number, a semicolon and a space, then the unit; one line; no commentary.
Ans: 285.2509; m³
